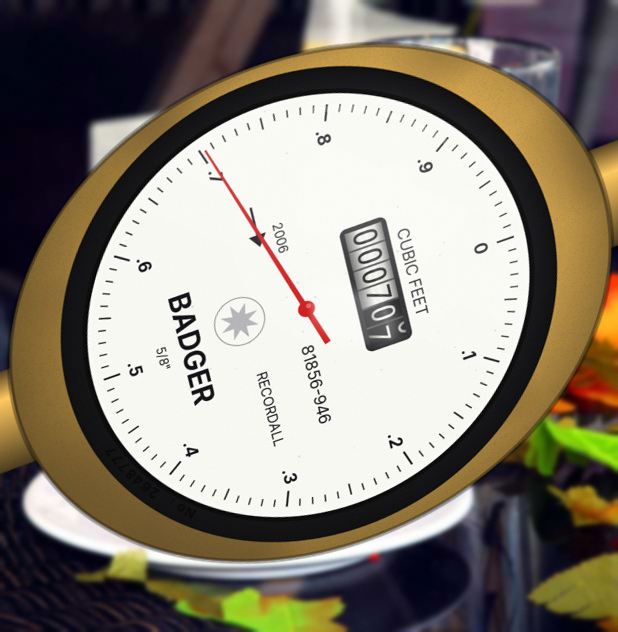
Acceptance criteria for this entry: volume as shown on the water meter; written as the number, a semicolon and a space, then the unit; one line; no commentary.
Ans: 706.70; ft³
